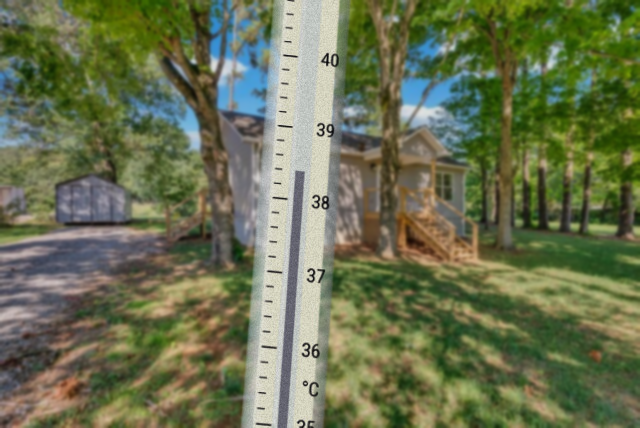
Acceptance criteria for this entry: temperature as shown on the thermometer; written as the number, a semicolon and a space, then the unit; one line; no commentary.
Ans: 38.4; °C
